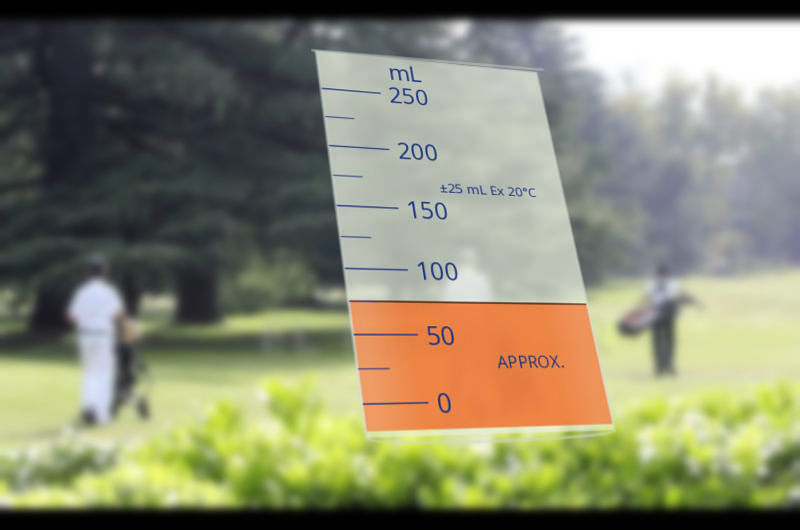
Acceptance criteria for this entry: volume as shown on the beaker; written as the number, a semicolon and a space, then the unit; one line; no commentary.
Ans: 75; mL
